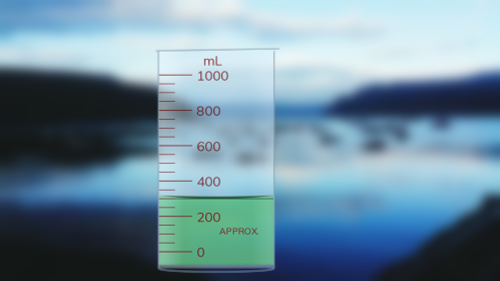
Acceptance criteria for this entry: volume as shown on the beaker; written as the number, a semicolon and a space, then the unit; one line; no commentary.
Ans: 300; mL
